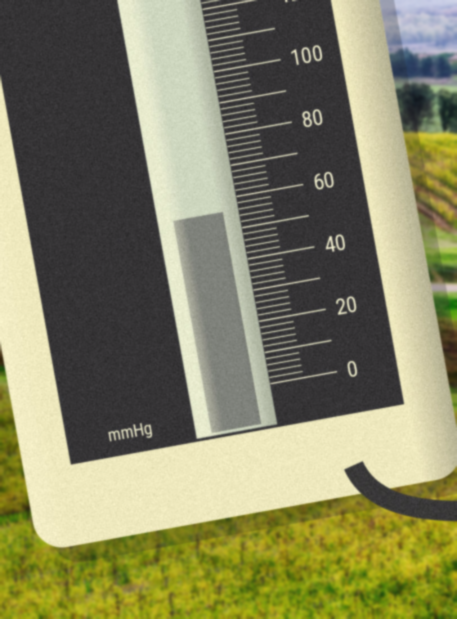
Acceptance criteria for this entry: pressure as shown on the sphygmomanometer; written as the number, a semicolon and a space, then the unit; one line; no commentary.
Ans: 56; mmHg
